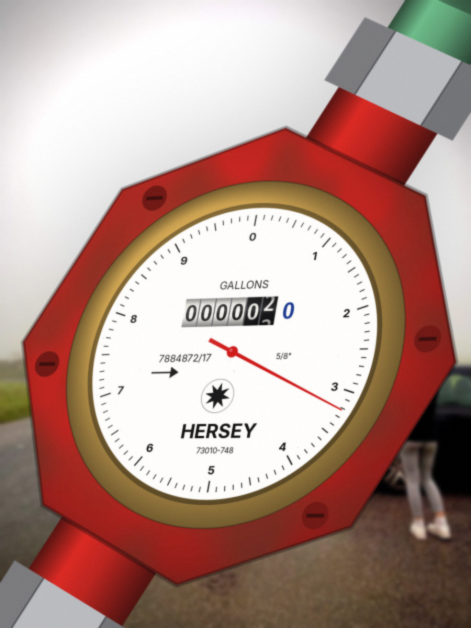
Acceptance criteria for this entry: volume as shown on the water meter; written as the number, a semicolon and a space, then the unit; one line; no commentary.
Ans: 23.2; gal
